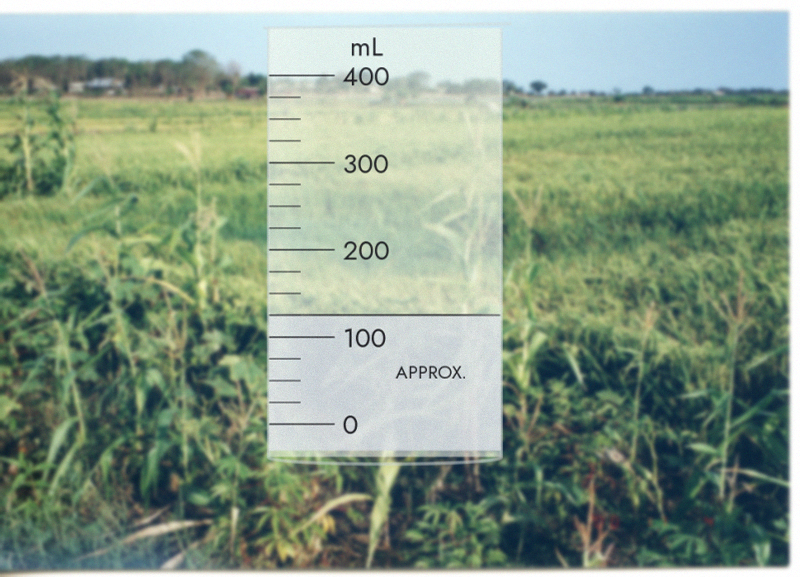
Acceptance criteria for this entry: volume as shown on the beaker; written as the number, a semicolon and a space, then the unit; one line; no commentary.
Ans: 125; mL
